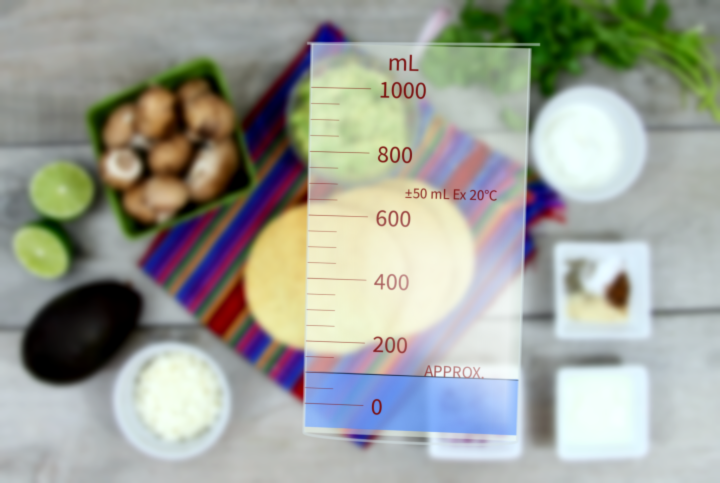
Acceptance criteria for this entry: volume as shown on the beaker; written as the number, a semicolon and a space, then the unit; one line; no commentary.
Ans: 100; mL
